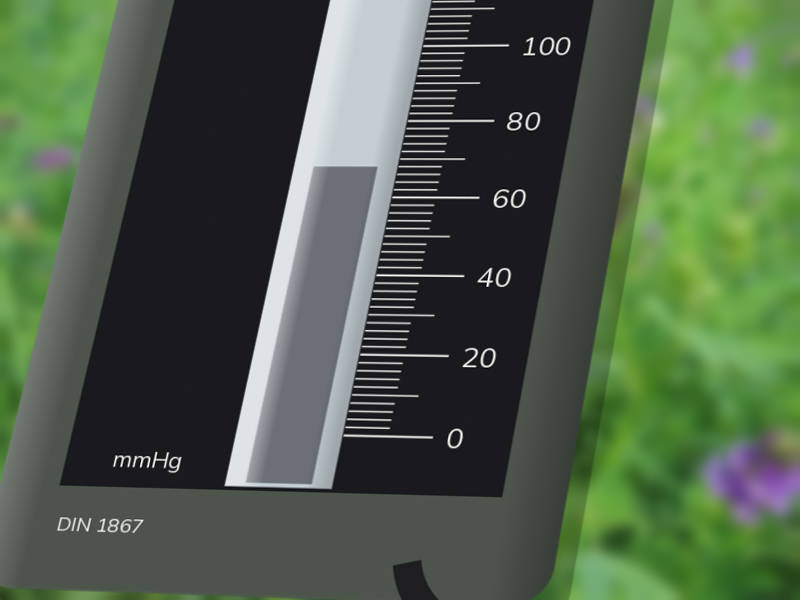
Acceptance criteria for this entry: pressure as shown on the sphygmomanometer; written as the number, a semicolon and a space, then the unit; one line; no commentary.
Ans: 68; mmHg
